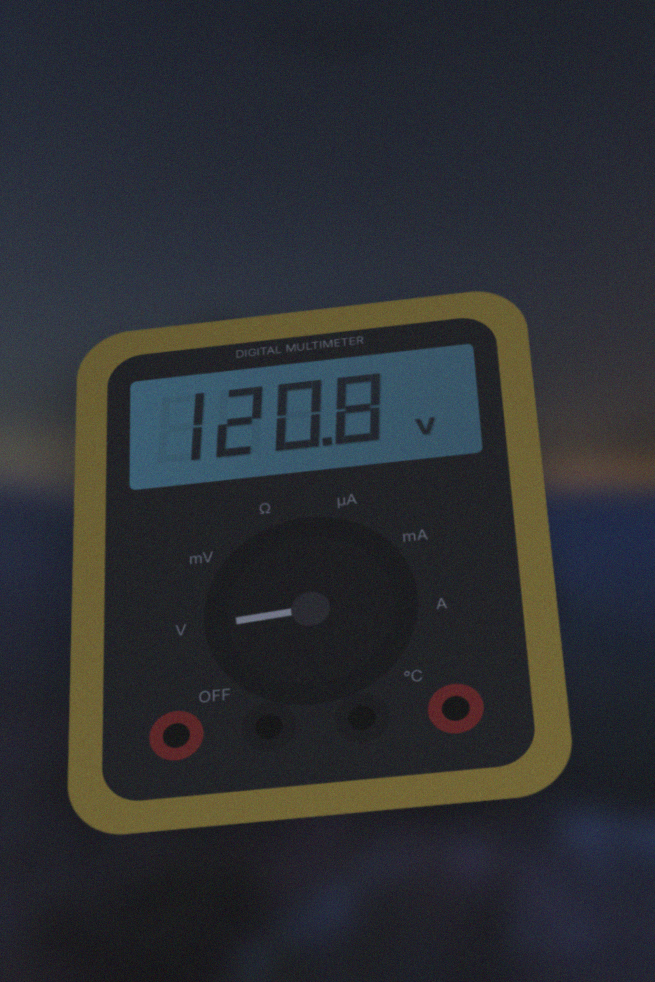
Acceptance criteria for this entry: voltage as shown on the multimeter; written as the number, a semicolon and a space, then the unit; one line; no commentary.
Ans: 120.8; V
